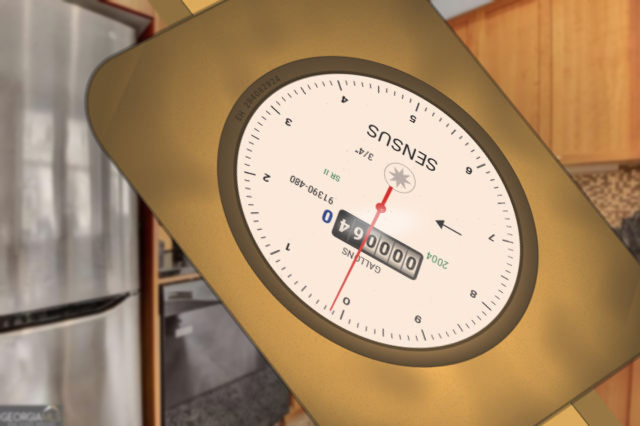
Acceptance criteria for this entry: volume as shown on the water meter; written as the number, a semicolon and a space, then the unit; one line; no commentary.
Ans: 640.1; gal
